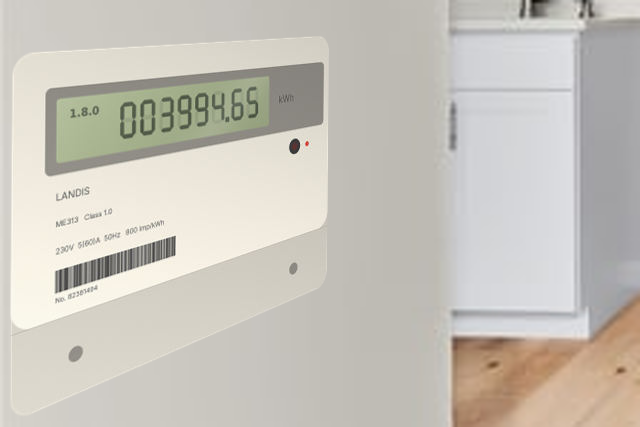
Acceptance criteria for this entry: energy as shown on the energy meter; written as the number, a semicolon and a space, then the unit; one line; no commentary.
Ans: 3994.65; kWh
